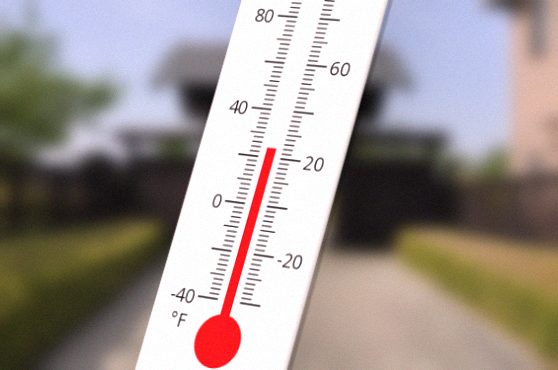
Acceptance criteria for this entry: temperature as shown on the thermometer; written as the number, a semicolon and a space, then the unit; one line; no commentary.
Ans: 24; °F
